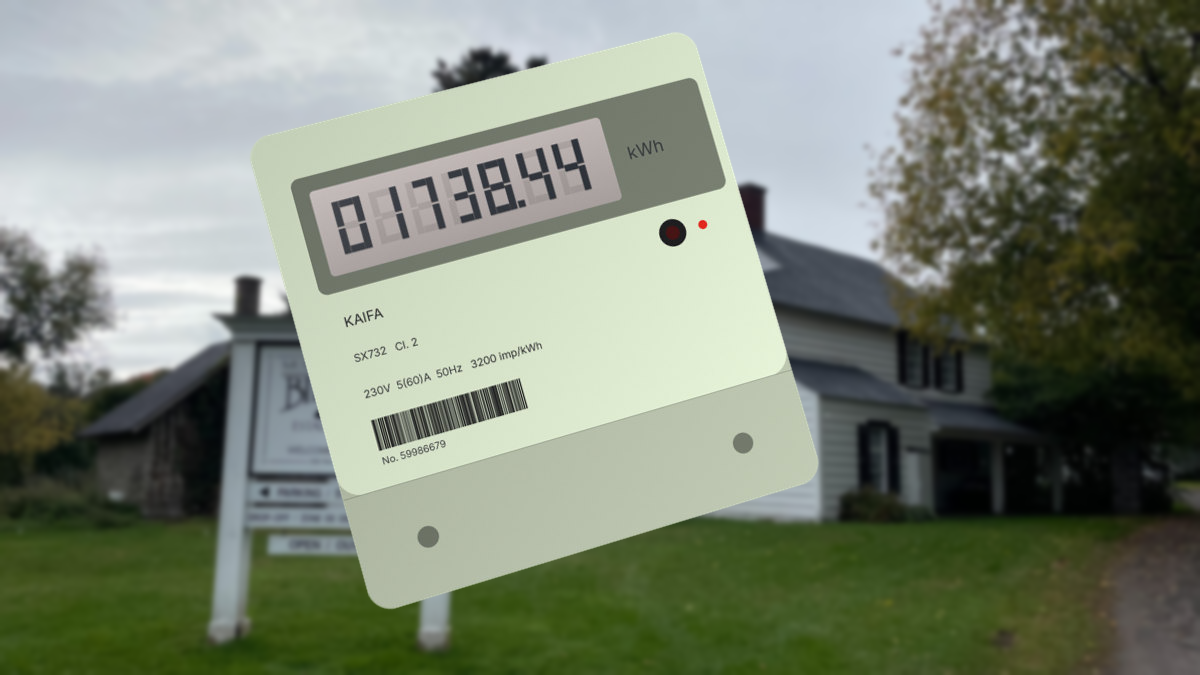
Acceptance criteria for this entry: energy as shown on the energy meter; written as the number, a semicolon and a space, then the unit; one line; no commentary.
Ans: 1738.44; kWh
